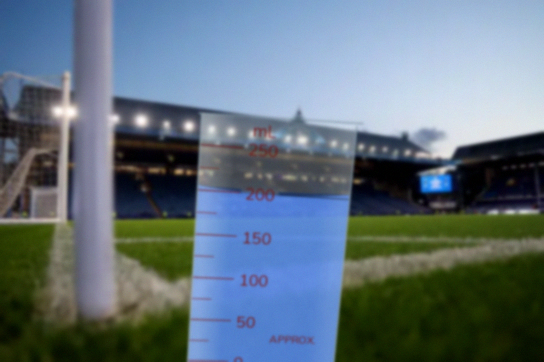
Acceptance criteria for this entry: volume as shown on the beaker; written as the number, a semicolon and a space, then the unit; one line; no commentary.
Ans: 200; mL
